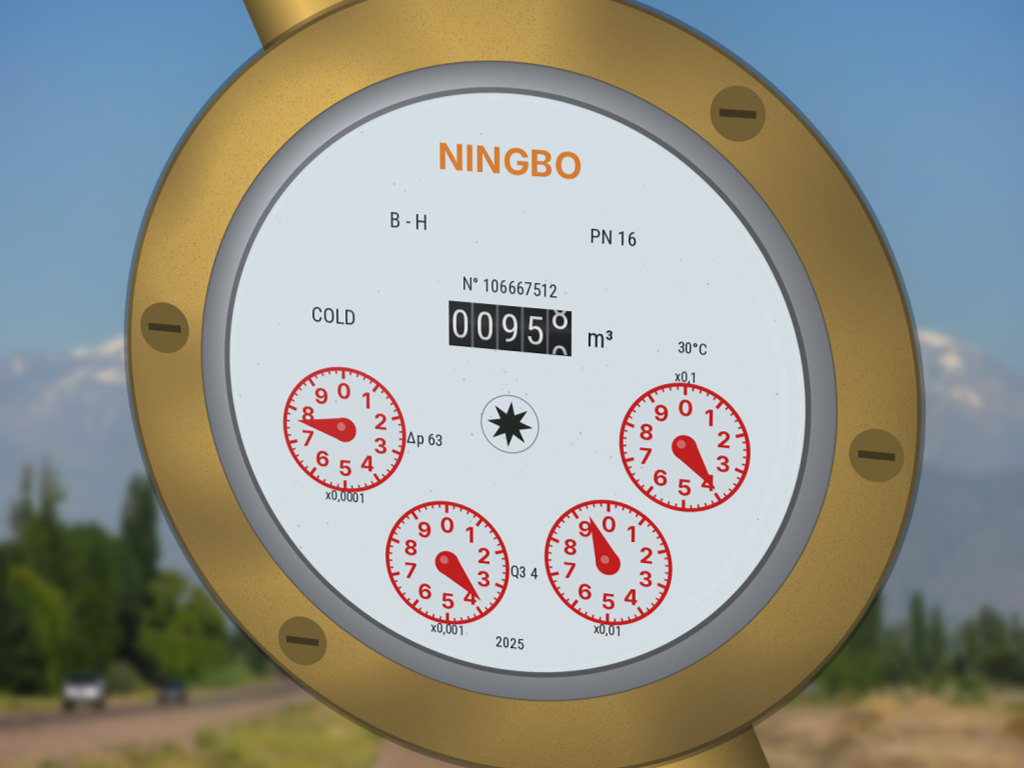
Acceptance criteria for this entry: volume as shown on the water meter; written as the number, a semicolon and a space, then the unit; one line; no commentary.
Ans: 958.3937; m³
